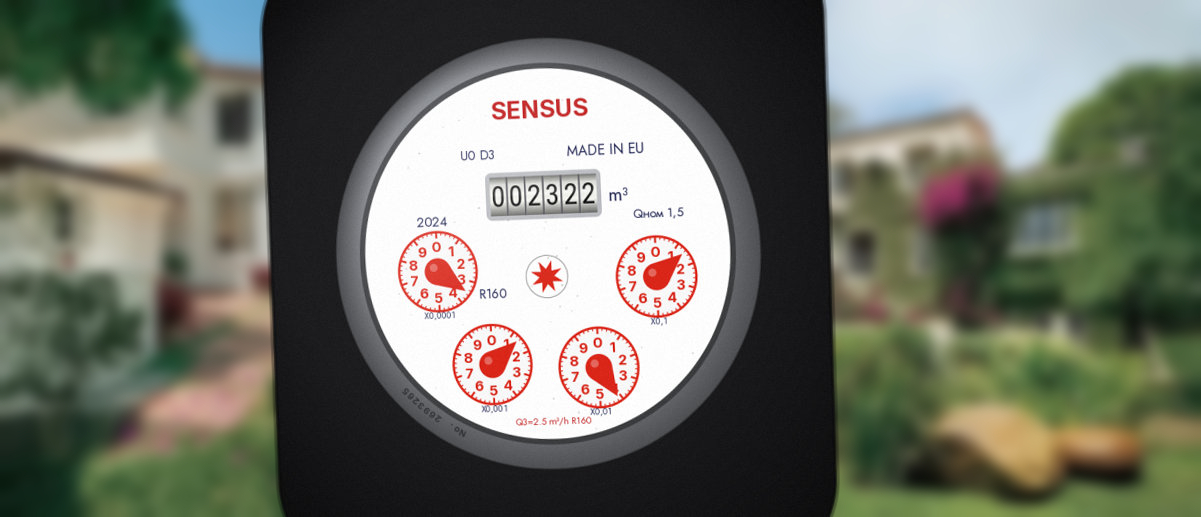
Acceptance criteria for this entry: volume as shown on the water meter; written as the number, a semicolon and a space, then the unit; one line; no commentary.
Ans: 2322.1413; m³
